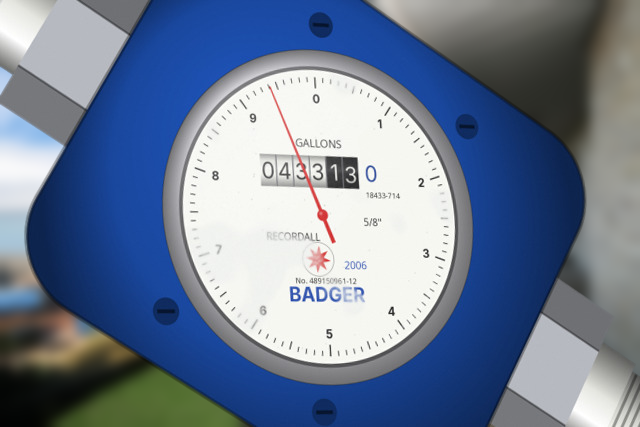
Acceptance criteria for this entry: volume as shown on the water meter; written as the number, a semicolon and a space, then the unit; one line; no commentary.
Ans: 433129.4; gal
